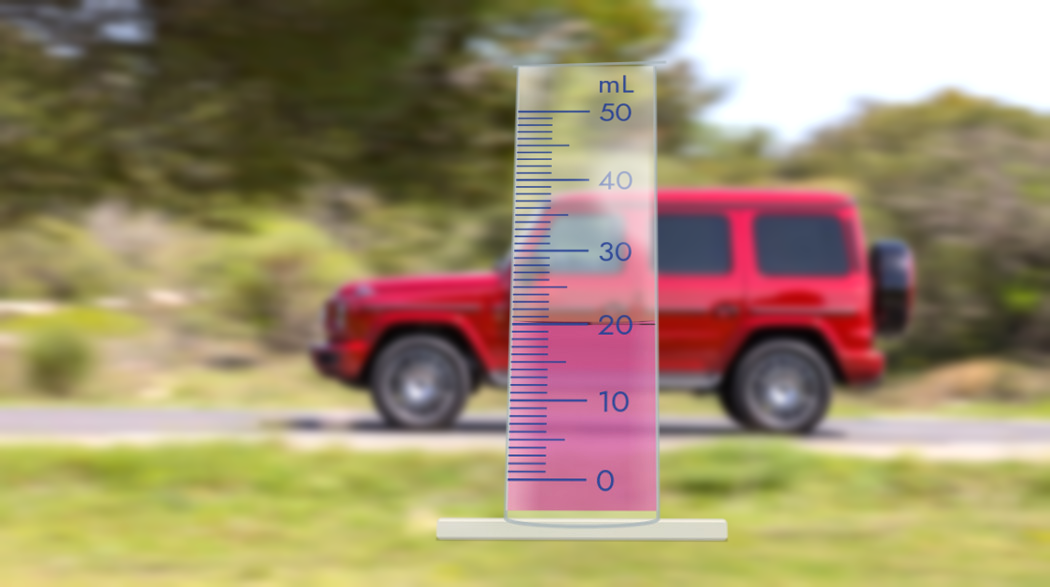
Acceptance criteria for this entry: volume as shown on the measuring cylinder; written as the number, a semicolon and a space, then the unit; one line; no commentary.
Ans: 20; mL
